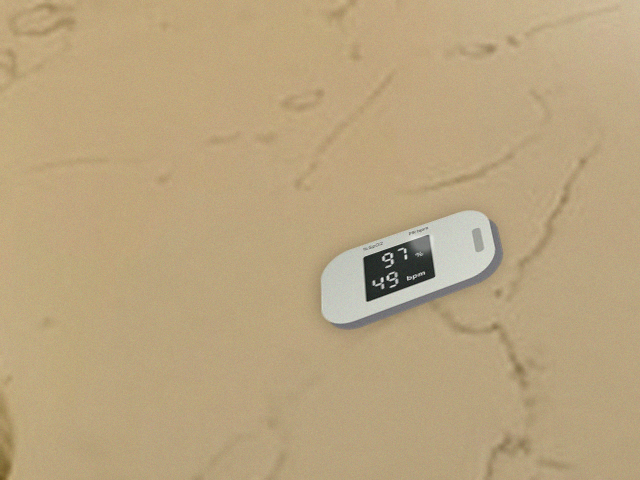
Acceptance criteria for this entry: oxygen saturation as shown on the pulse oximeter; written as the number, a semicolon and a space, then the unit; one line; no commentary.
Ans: 97; %
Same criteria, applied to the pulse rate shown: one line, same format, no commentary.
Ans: 49; bpm
